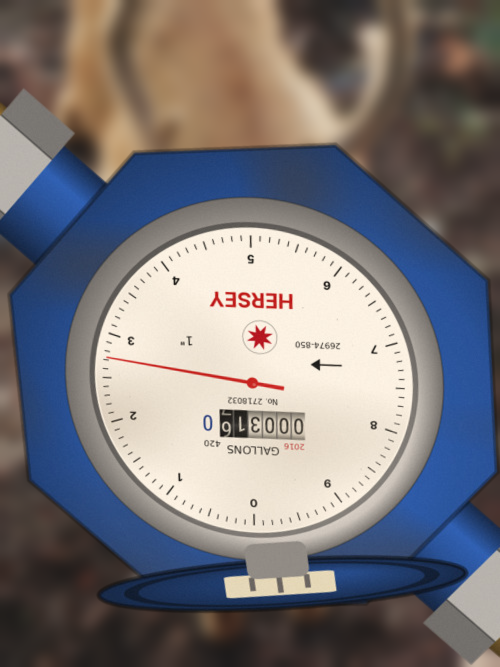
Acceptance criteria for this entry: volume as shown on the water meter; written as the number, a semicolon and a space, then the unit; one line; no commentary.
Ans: 3162.7; gal
